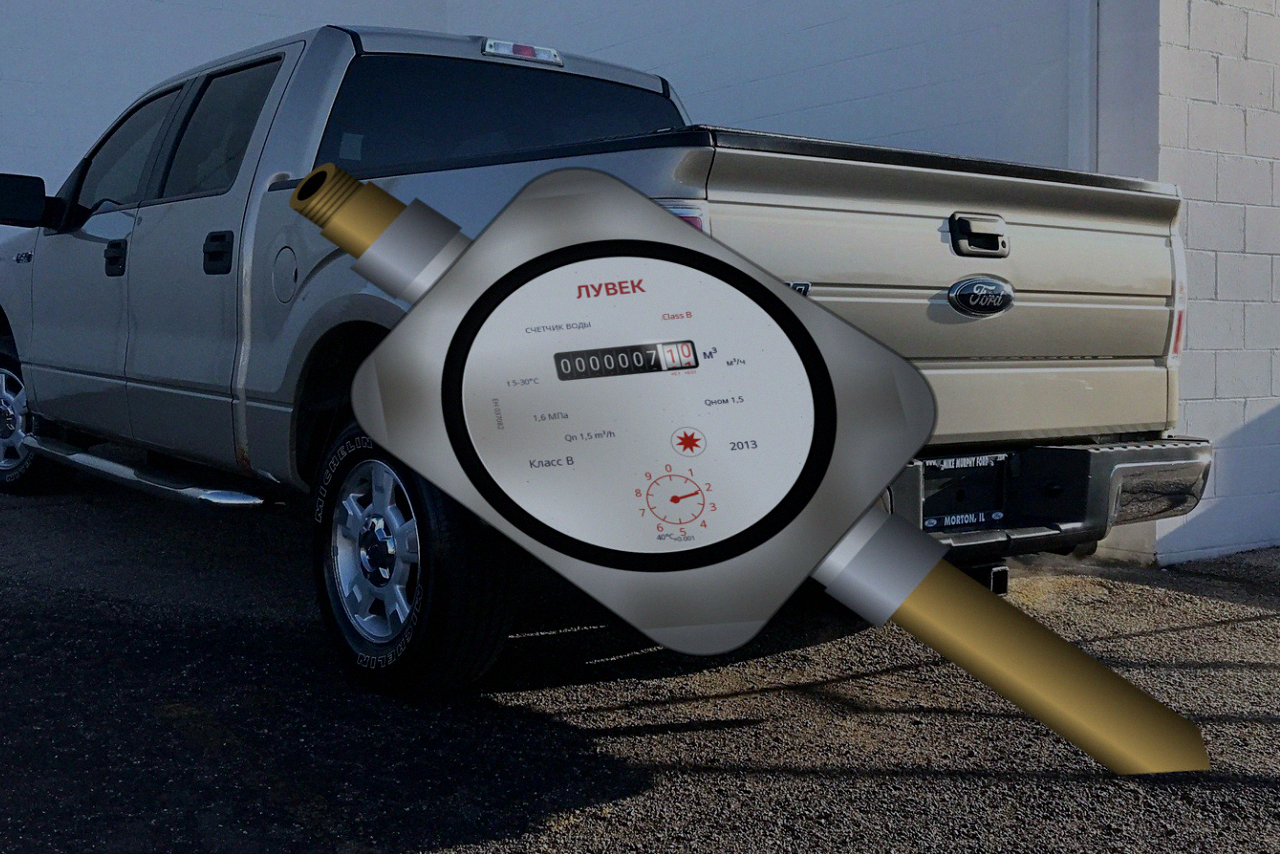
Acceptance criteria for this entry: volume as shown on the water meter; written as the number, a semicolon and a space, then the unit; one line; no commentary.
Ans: 7.102; m³
